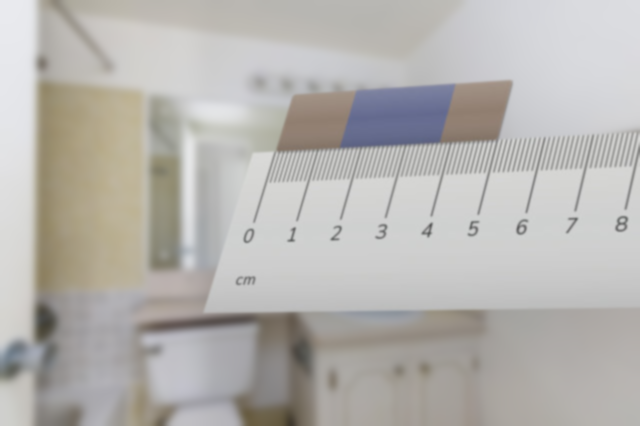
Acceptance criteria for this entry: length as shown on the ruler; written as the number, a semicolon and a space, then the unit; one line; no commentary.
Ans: 5; cm
